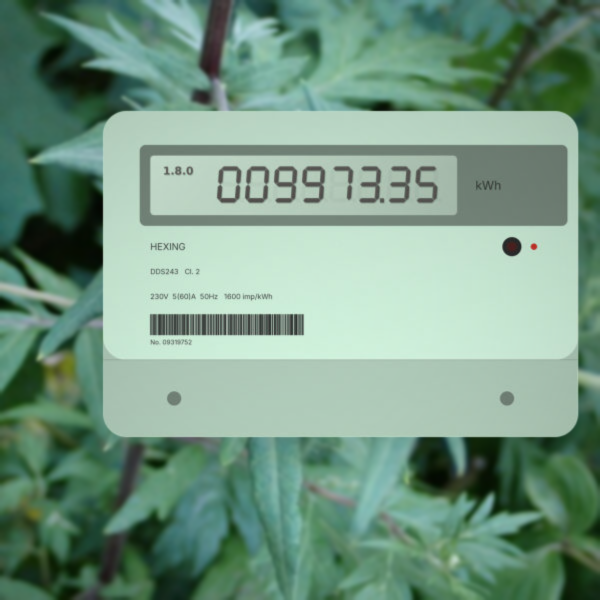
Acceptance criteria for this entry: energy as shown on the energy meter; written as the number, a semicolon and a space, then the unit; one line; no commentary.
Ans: 9973.35; kWh
